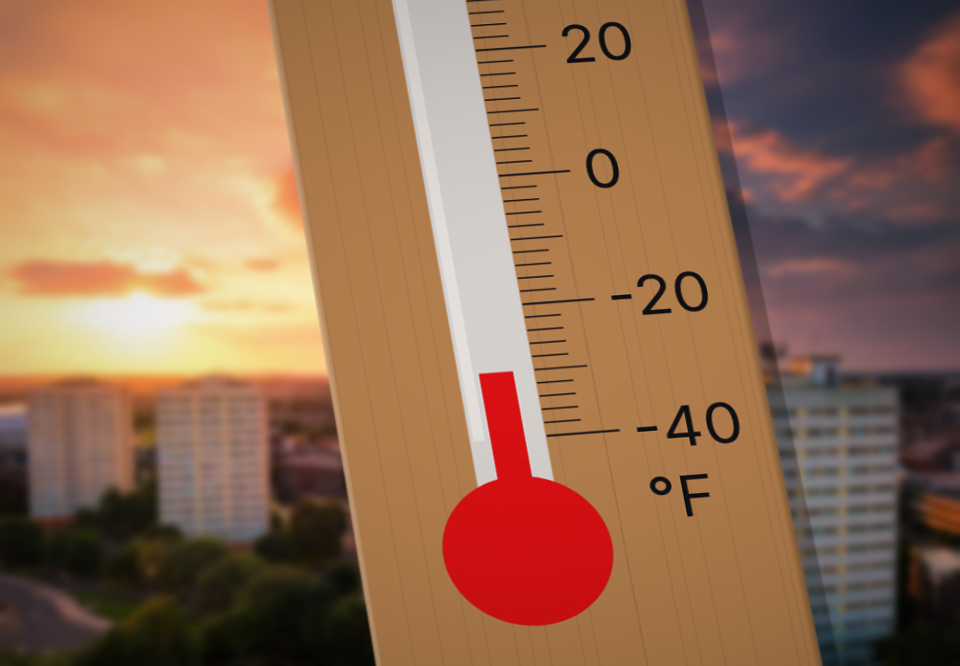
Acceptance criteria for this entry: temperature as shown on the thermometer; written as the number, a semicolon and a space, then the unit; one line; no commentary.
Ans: -30; °F
